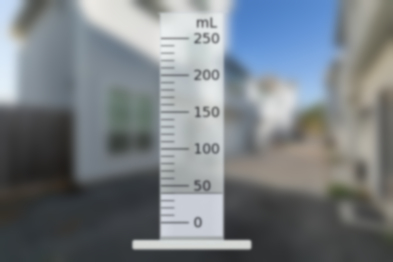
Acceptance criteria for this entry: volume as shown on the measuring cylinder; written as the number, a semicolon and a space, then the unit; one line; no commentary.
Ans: 40; mL
